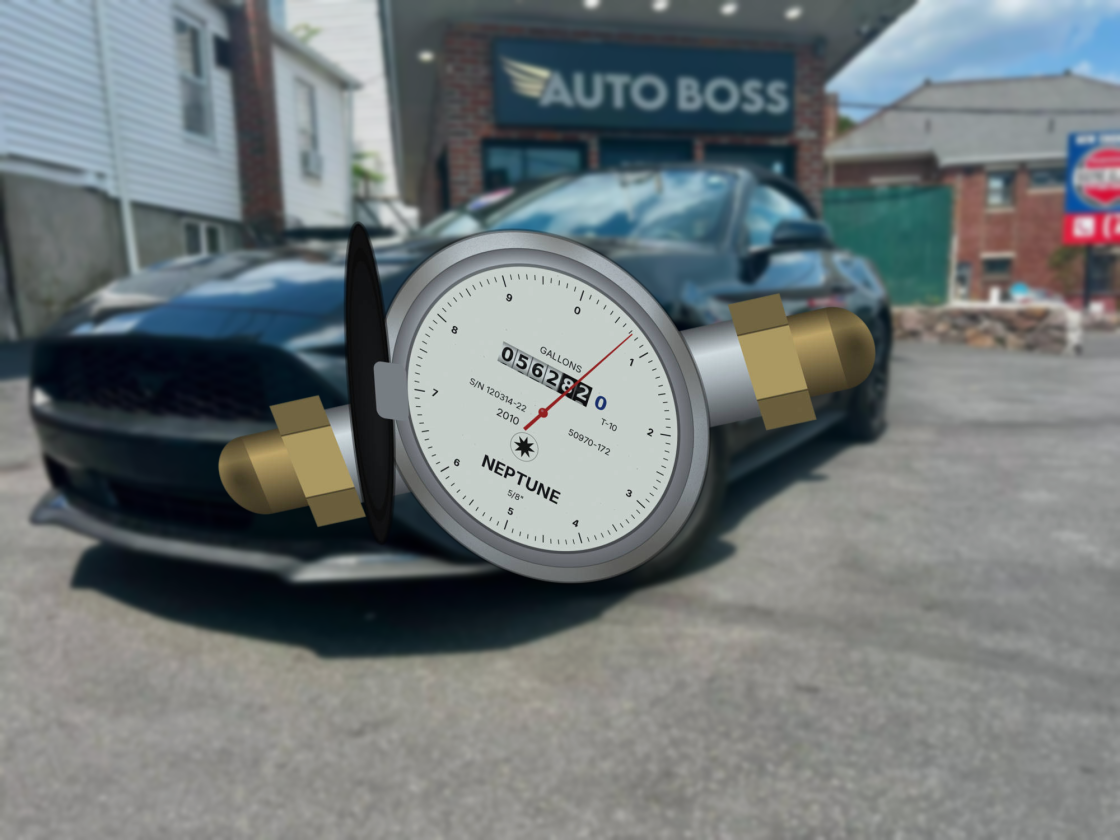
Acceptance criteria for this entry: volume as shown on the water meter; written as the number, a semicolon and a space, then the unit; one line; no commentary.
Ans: 562820.7; gal
